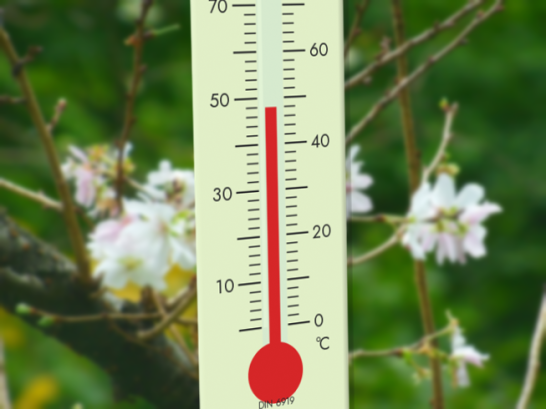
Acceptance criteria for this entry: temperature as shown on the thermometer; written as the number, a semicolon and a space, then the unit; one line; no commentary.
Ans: 48; °C
